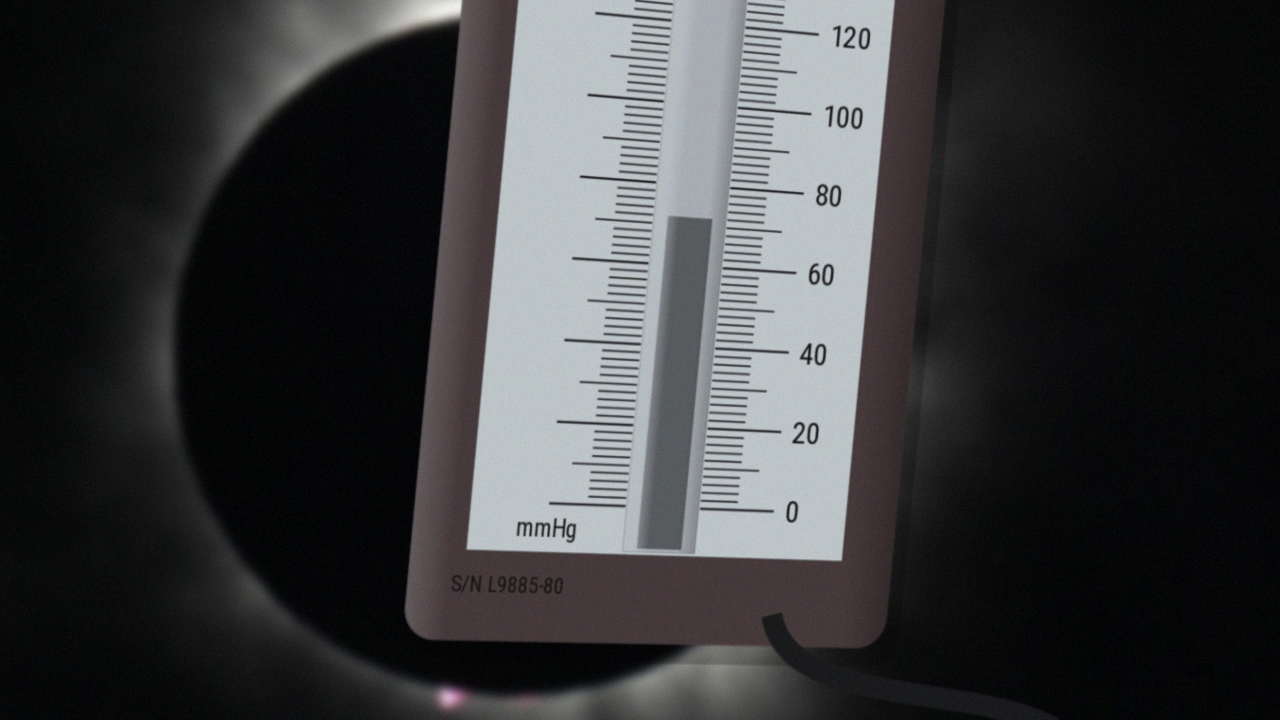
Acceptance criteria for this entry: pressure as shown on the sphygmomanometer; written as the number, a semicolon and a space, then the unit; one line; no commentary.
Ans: 72; mmHg
